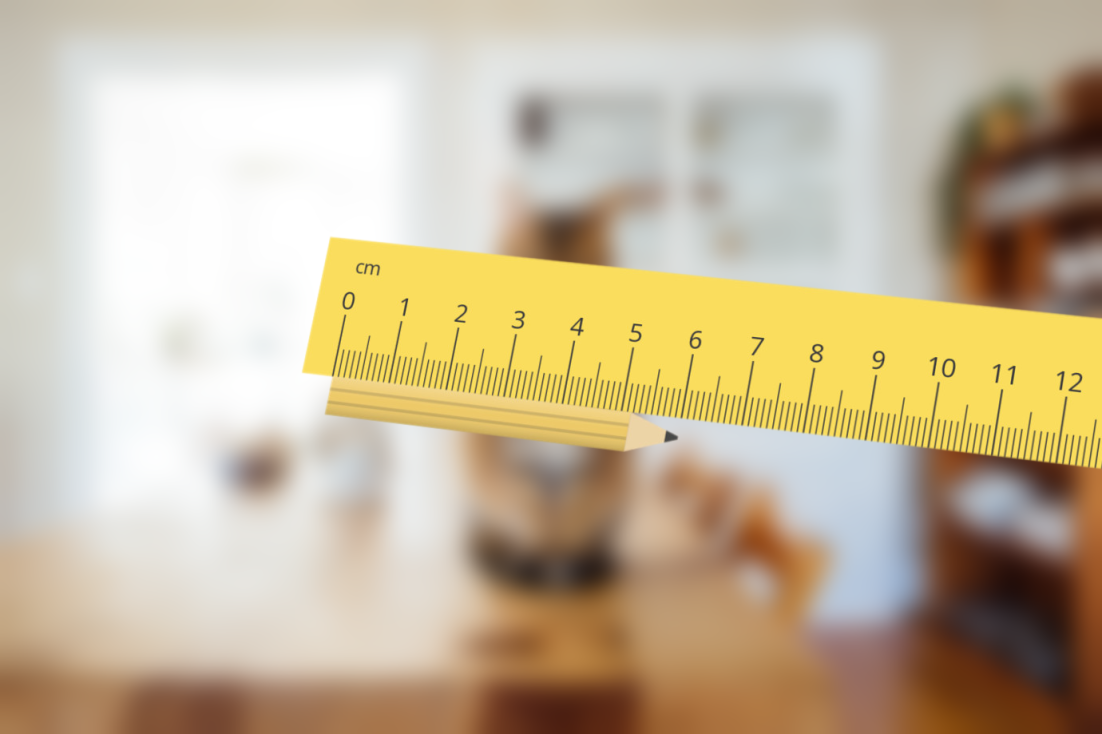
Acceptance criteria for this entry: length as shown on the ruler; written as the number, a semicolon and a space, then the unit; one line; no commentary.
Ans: 6; cm
